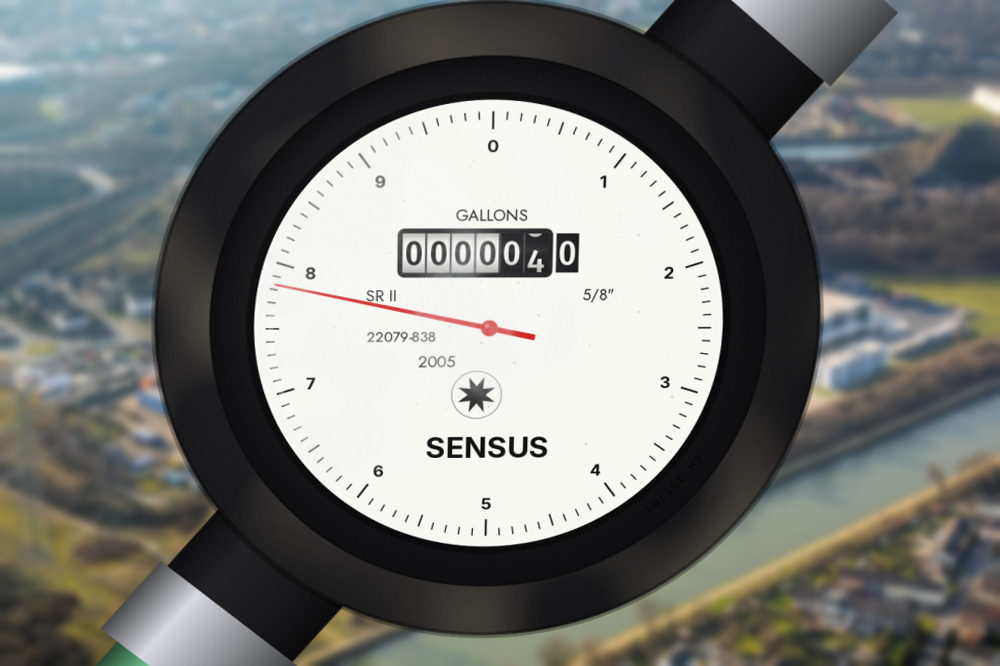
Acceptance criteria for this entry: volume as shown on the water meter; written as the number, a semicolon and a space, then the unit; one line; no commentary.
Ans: 37.8; gal
